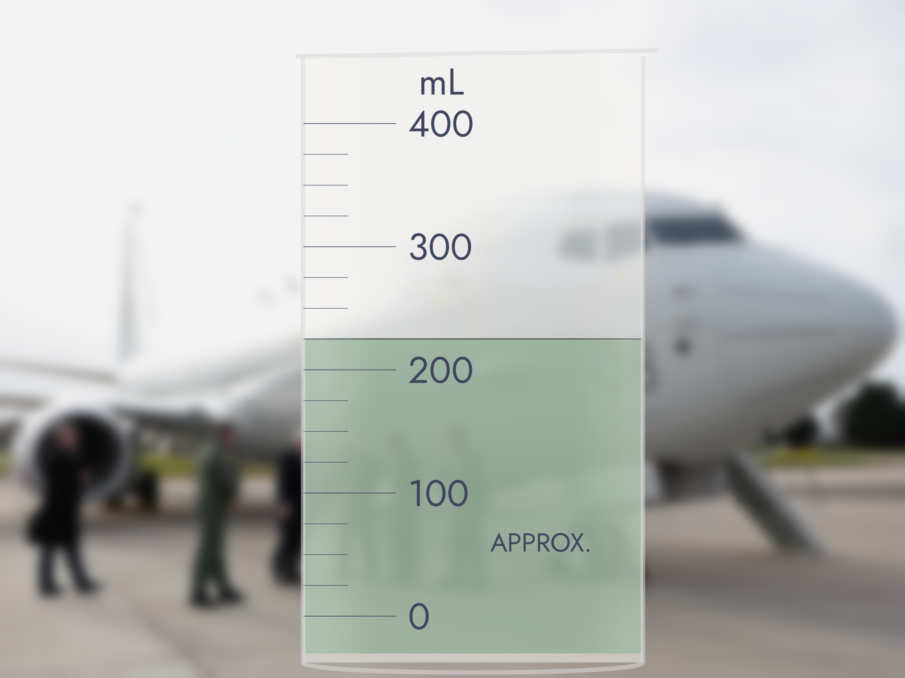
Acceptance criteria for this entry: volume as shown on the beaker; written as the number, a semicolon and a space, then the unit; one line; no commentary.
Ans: 225; mL
